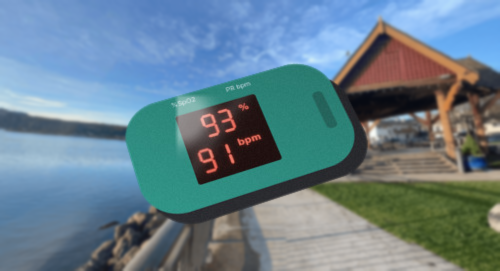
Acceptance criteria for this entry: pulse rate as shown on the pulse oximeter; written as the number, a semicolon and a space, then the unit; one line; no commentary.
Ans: 91; bpm
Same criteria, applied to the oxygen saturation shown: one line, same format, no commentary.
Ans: 93; %
